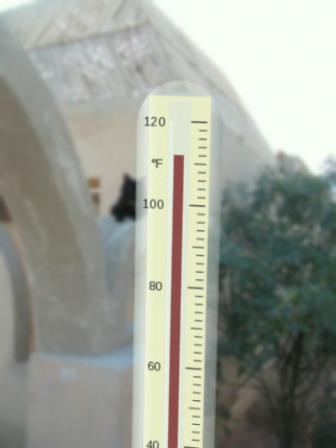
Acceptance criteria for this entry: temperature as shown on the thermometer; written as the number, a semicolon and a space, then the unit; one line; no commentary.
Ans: 112; °F
